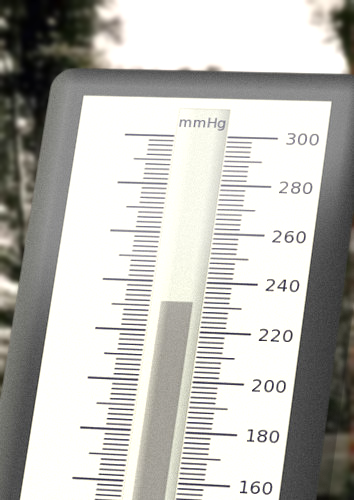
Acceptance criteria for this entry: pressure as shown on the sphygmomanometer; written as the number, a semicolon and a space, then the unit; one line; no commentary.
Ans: 232; mmHg
